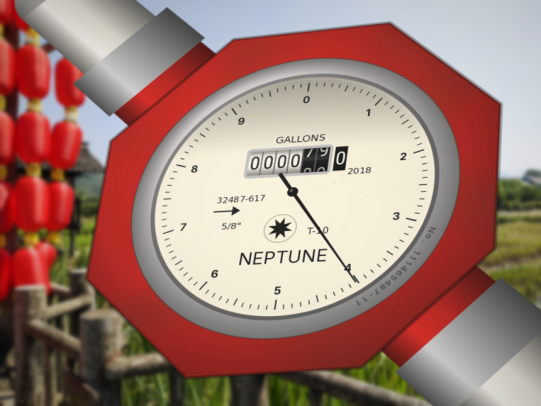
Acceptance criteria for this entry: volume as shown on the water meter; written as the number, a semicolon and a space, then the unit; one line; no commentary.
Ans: 794.0; gal
